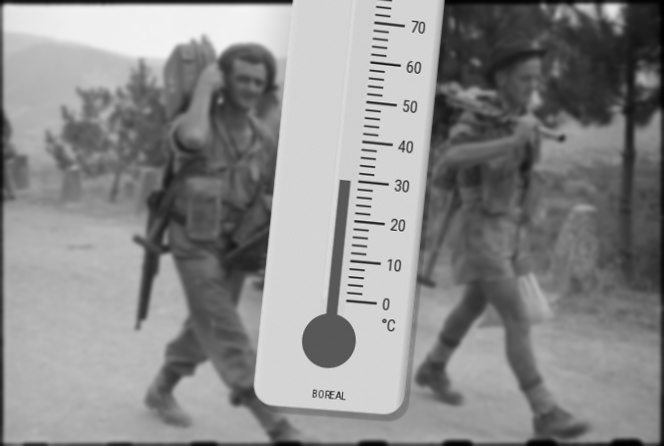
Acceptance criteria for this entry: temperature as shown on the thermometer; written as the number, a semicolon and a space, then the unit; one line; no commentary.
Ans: 30; °C
